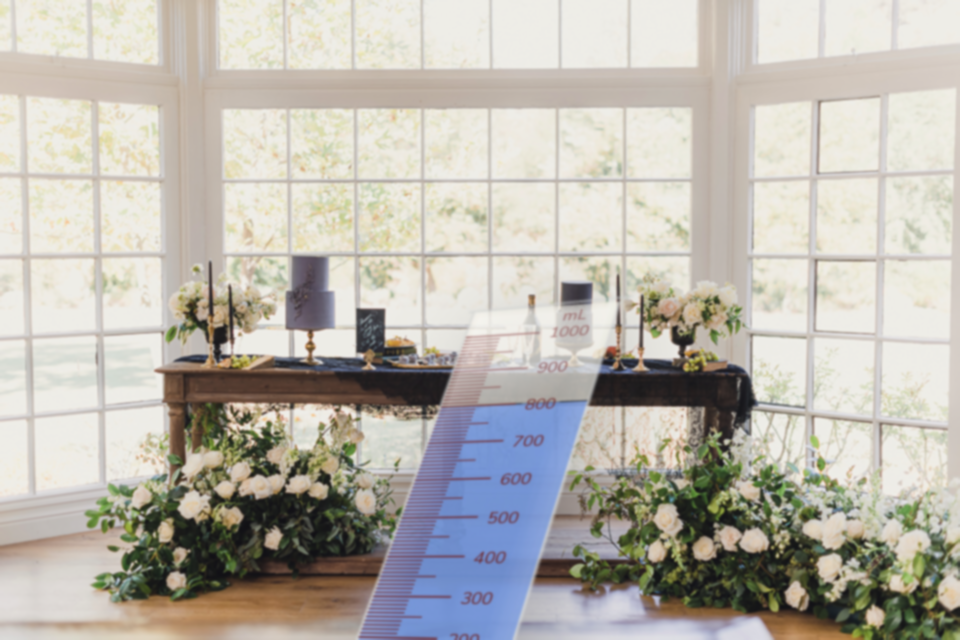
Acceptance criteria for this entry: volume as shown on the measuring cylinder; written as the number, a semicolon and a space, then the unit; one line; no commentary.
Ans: 800; mL
